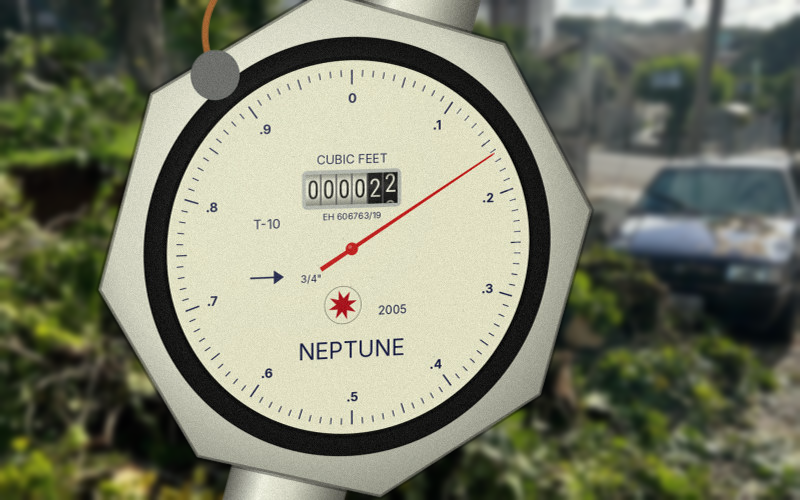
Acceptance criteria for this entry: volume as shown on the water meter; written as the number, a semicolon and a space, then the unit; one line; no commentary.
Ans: 22.16; ft³
